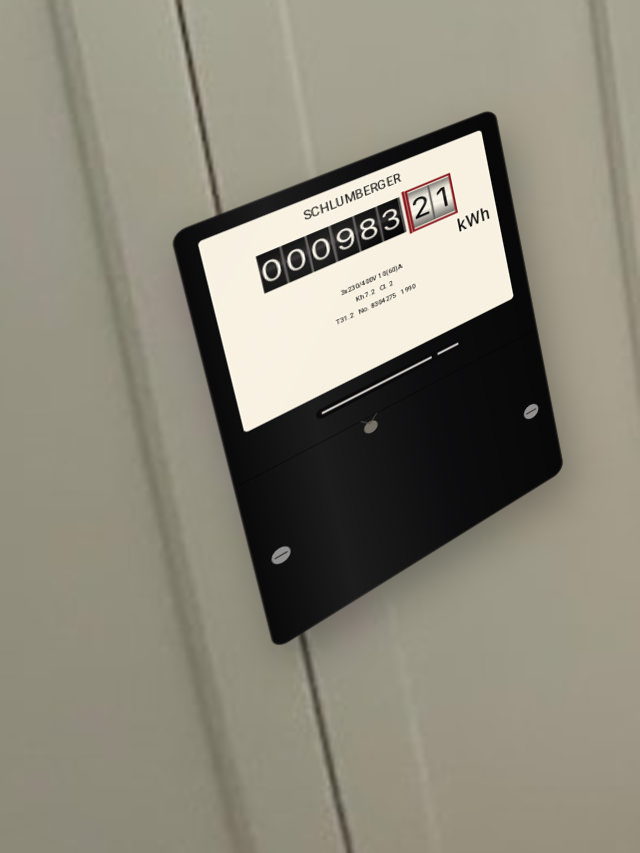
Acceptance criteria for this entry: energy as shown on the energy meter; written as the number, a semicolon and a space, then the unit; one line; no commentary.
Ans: 983.21; kWh
